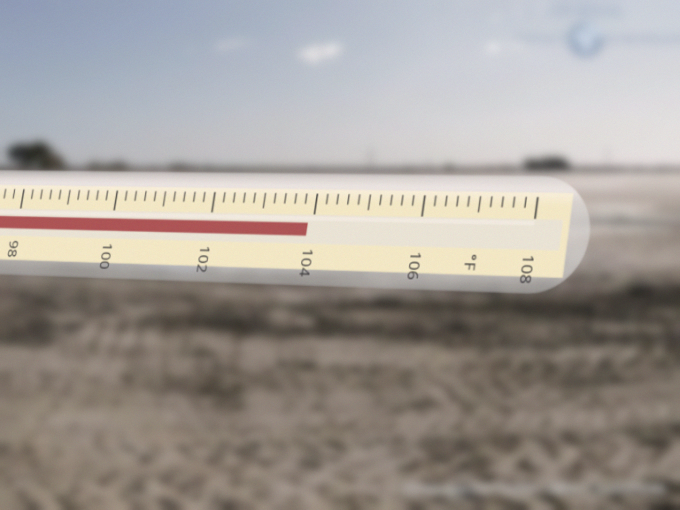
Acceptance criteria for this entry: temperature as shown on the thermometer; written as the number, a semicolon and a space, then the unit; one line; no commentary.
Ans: 103.9; °F
